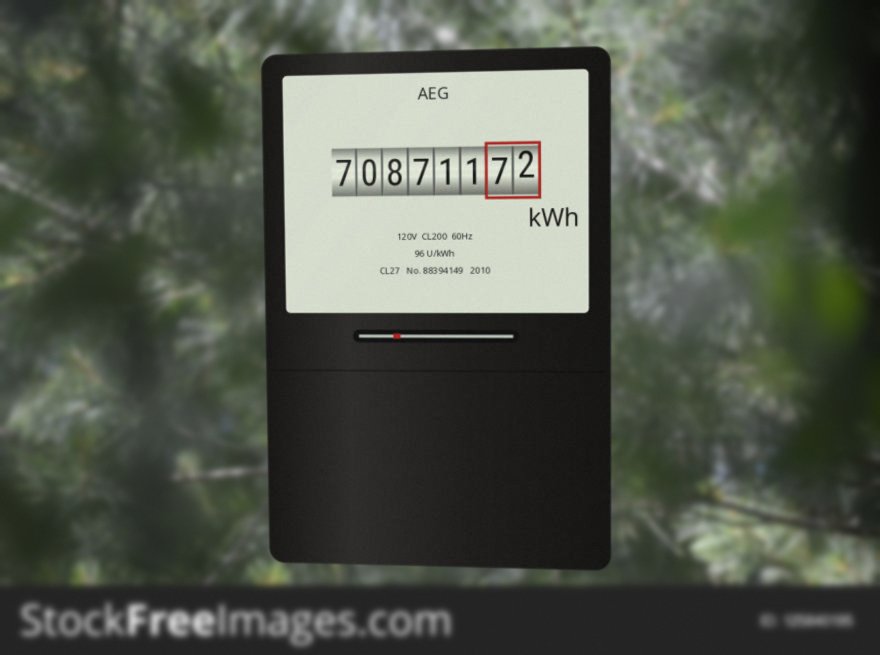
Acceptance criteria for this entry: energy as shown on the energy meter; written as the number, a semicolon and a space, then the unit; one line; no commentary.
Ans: 708711.72; kWh
